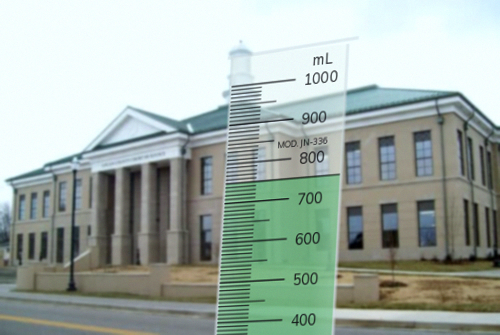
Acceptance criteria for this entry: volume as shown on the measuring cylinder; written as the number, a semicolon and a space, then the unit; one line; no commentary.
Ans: 750; mL
